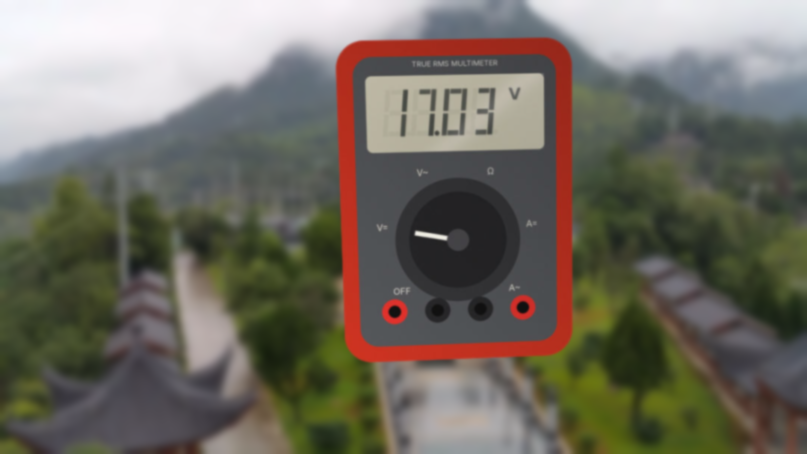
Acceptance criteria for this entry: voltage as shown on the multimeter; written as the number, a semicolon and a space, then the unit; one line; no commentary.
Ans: 17.03; V
